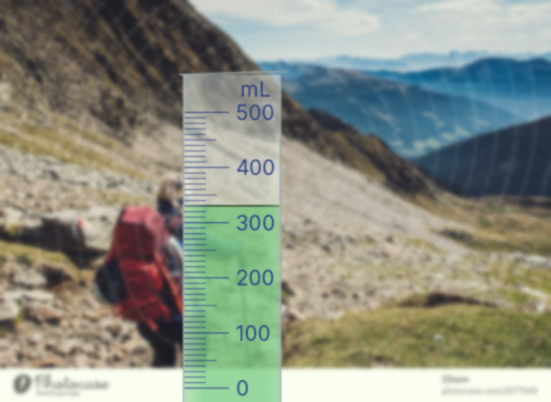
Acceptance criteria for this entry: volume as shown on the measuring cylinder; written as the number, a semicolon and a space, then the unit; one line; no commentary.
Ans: 330; mL
